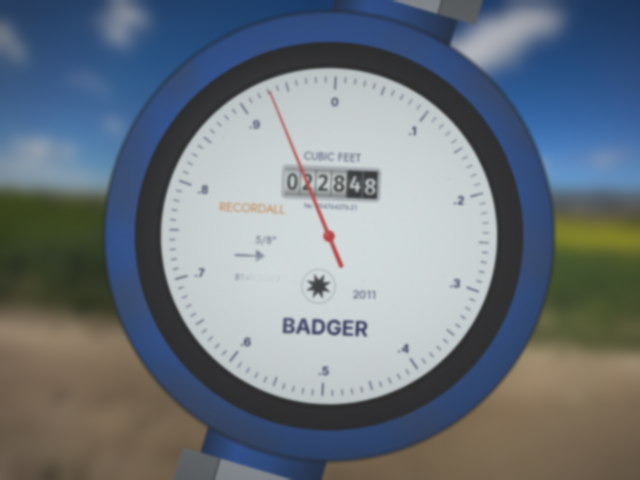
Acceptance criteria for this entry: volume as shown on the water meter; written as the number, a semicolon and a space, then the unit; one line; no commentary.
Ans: 22847.93; ft³
